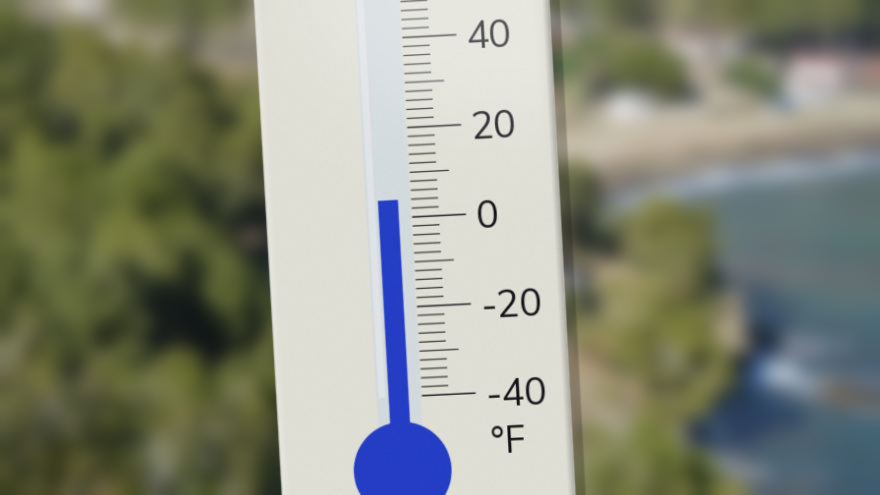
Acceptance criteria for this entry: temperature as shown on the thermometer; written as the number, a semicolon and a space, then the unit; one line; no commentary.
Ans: 4; °F
